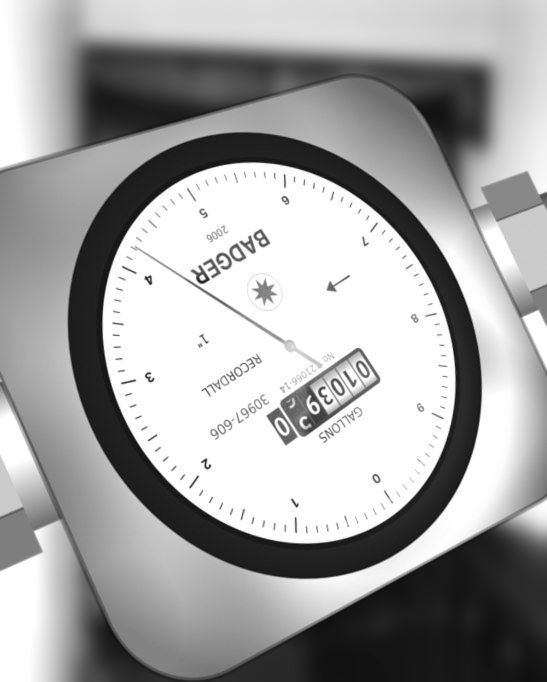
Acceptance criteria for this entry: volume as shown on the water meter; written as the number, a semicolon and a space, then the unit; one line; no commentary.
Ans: 103954.2; gal
